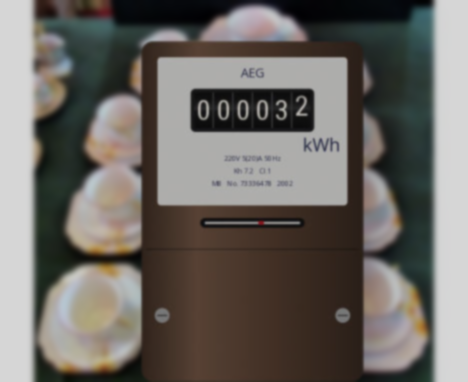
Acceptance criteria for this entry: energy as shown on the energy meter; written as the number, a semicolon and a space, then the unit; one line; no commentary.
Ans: 32; kWh
